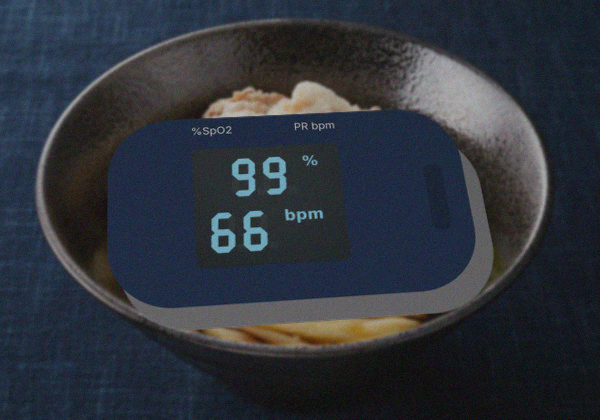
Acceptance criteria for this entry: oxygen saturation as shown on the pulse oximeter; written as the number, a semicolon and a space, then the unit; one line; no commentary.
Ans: 99; %
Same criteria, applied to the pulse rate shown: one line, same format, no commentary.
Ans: 66; bpm
